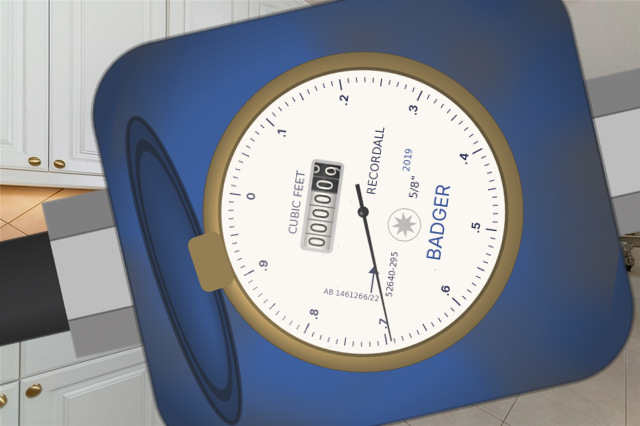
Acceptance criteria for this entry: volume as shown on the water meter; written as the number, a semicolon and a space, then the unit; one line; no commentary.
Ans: 8.69; ft³
